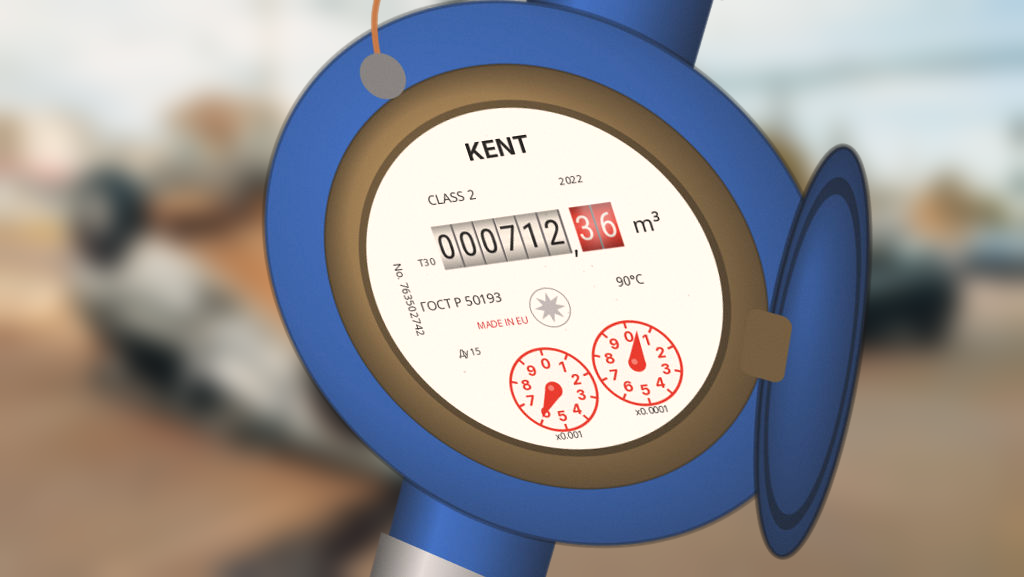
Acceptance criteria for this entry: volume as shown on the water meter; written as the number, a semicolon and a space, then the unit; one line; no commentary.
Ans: 712.3660; m³
